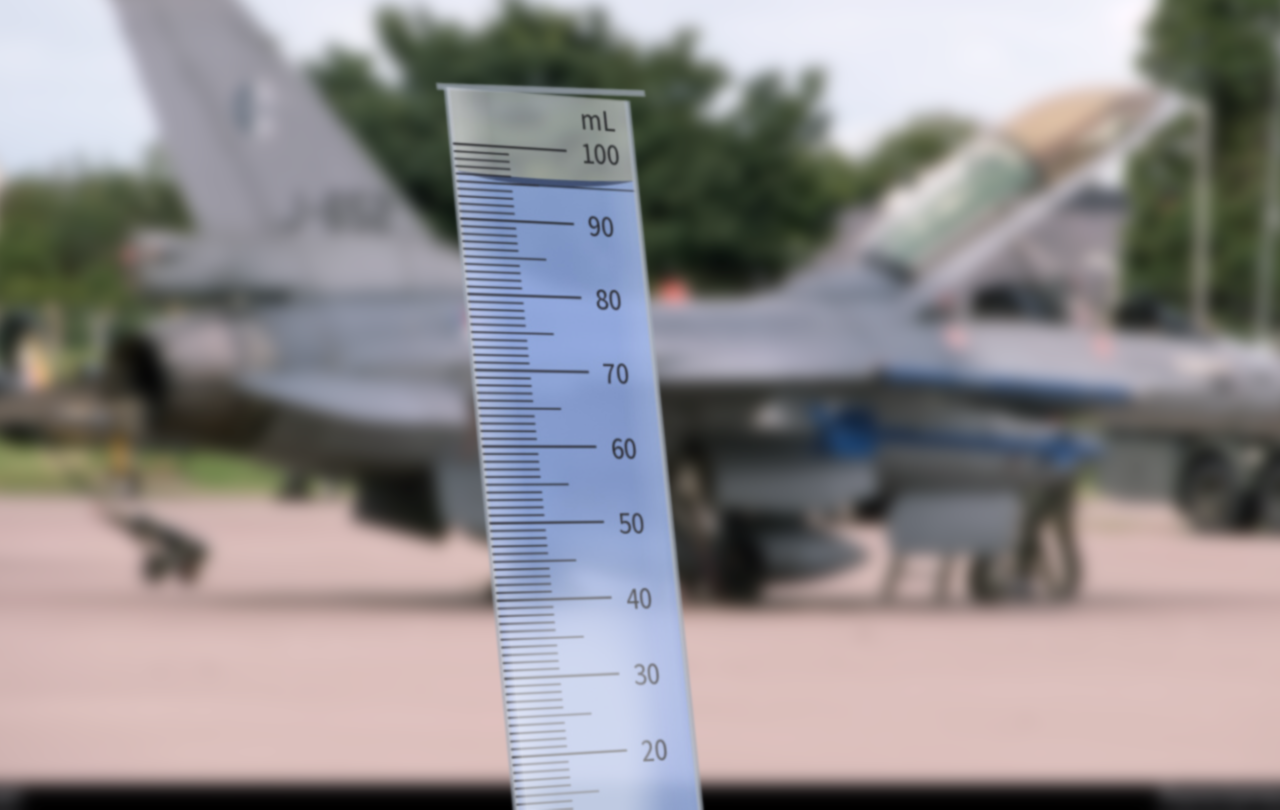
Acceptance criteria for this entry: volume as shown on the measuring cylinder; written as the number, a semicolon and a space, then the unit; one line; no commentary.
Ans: 95; mL
